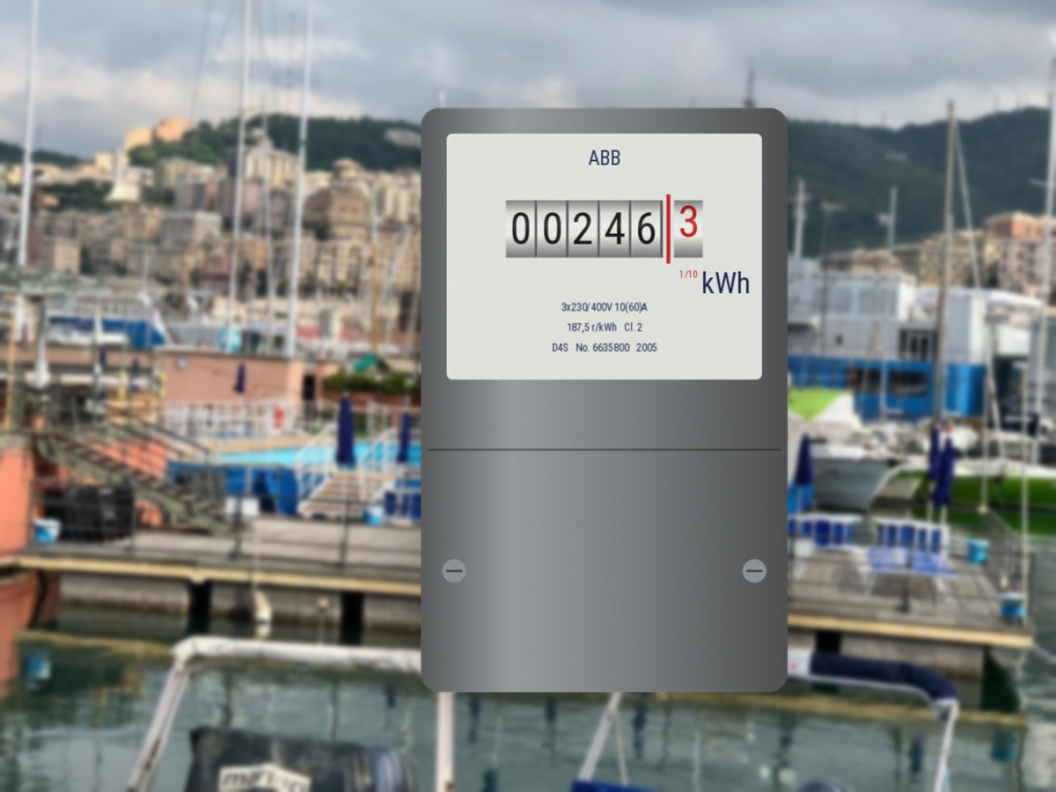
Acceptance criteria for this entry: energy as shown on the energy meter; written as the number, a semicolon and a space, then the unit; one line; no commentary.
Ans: 246.3; kWh
